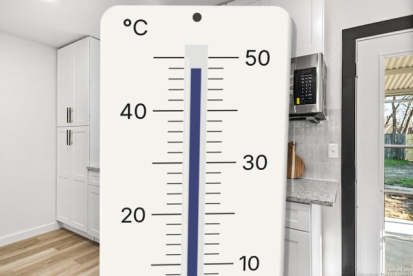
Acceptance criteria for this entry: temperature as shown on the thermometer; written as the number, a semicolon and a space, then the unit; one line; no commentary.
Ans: 48; °C
